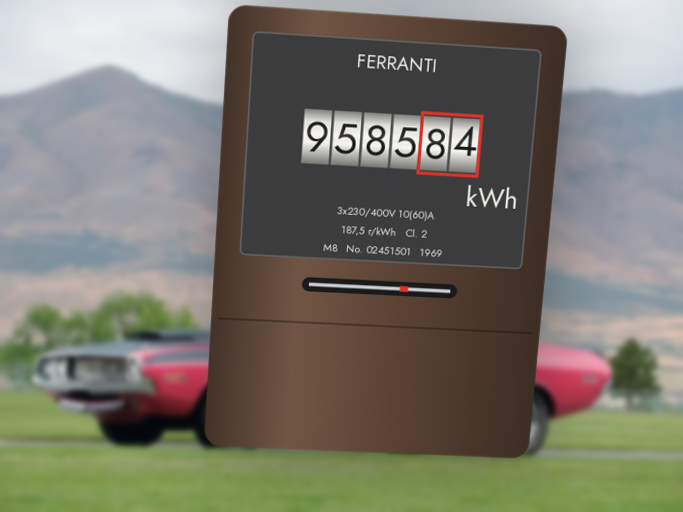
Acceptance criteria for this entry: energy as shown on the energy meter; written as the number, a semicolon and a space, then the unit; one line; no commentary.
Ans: 9585.84; kWh
